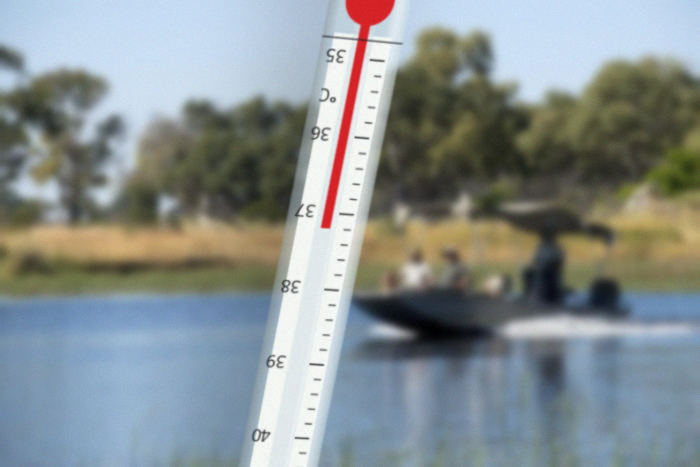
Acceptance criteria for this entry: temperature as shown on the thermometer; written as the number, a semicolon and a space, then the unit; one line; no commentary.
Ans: 37.2; °C
